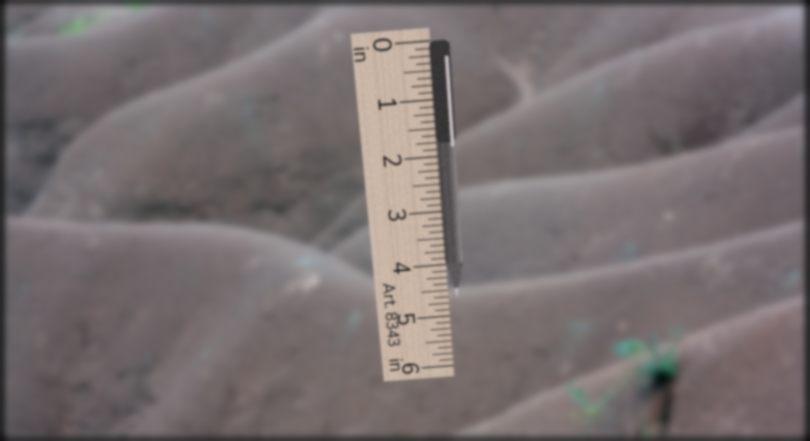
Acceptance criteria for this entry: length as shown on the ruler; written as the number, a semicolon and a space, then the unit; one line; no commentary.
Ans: 4.625; in
